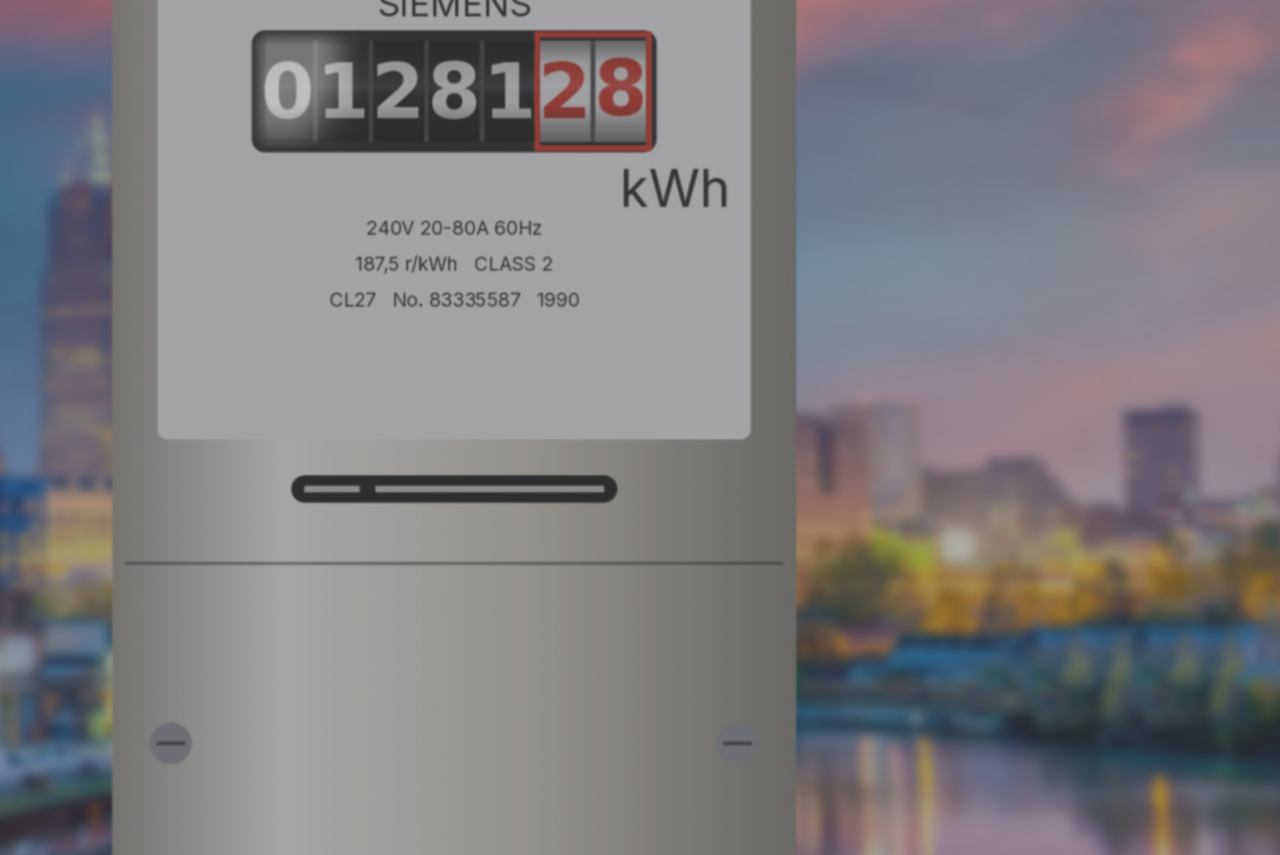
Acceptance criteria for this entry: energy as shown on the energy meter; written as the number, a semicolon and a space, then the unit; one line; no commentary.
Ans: 1281.28; kWh
